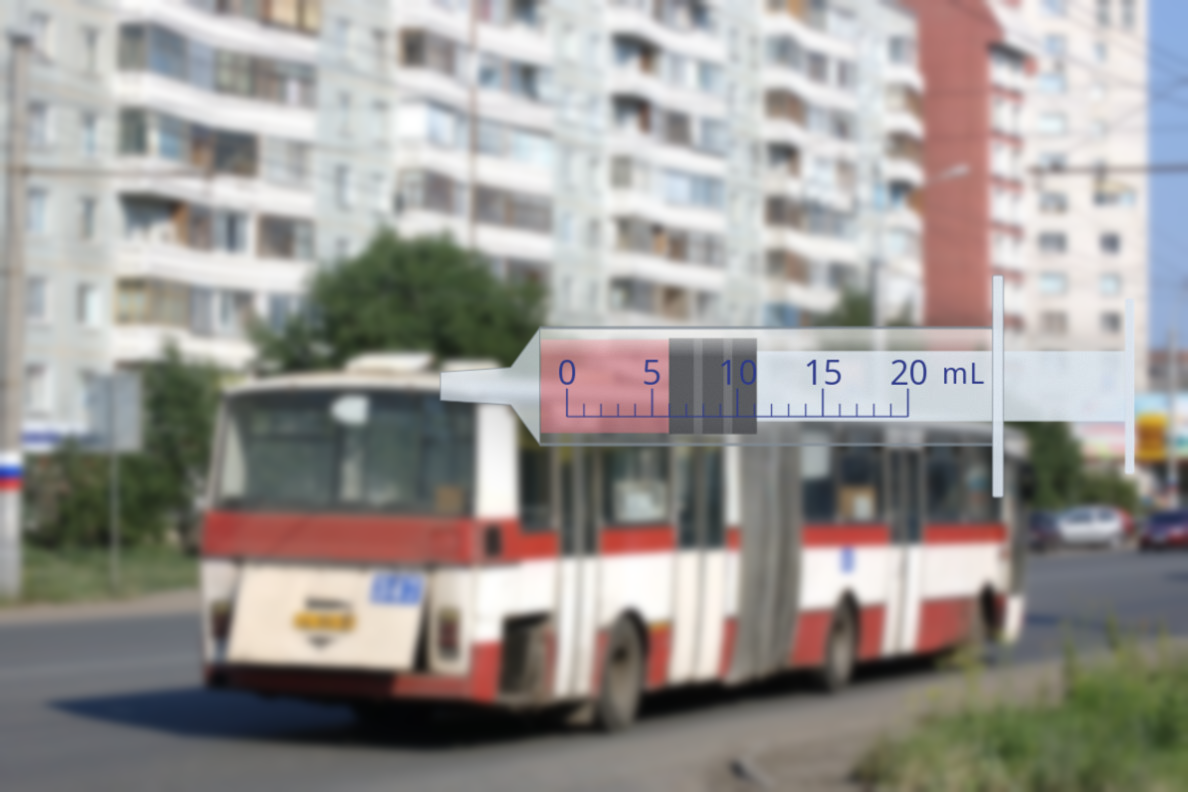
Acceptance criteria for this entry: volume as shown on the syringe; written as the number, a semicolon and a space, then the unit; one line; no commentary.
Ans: 6; mL
